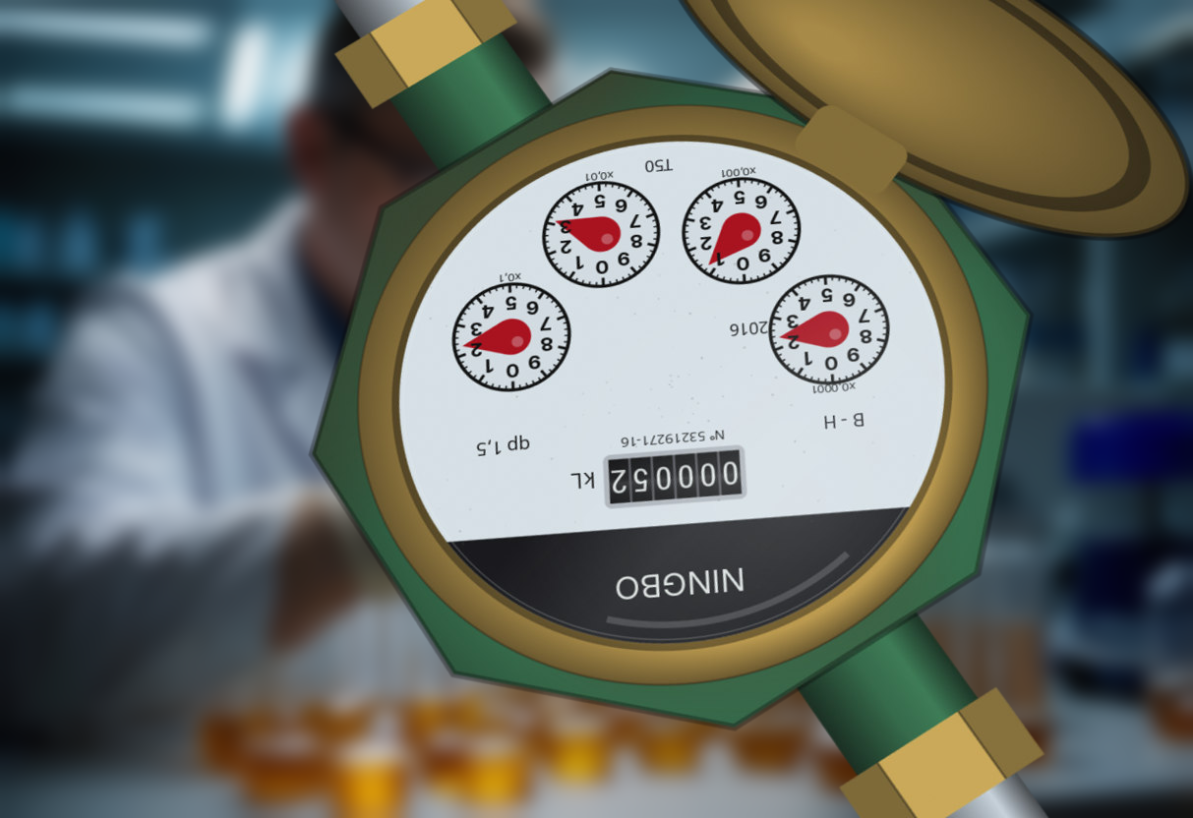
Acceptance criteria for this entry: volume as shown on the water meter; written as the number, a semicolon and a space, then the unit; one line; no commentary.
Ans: 52.2312; kL
